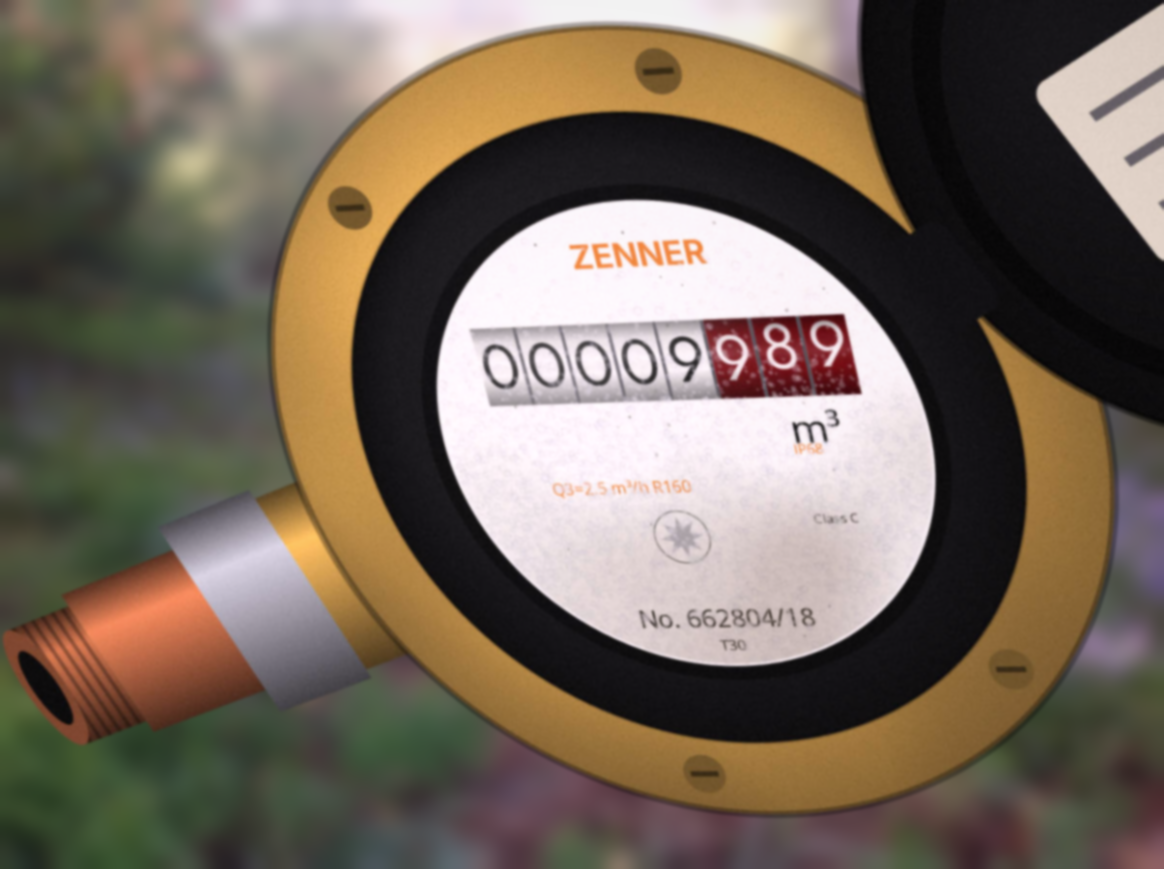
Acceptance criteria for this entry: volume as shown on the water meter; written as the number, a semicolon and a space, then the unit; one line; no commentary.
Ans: 9.989; m³
